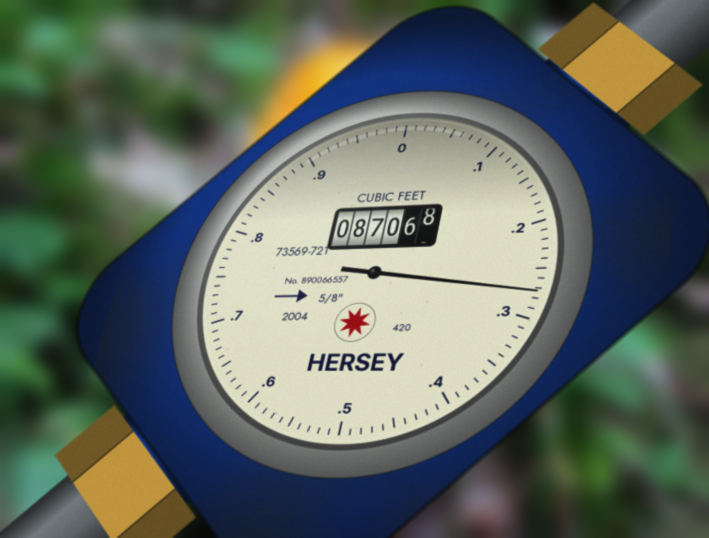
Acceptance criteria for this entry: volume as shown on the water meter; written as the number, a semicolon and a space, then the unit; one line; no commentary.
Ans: 87068.27; ft³
